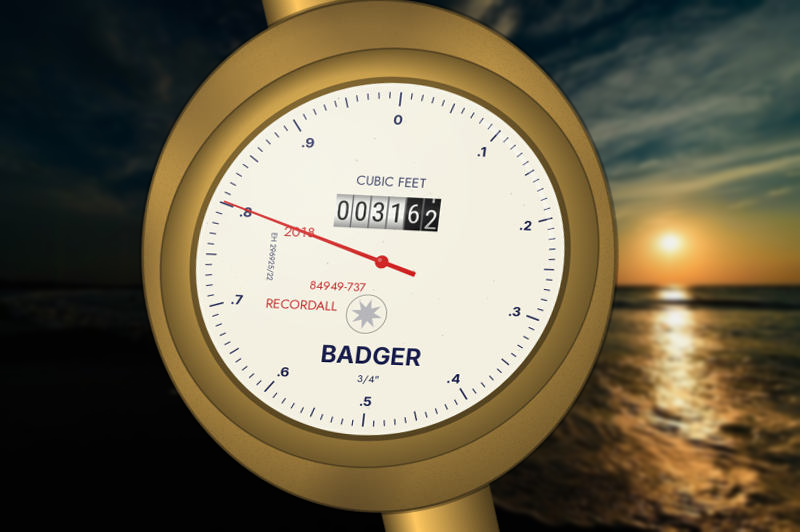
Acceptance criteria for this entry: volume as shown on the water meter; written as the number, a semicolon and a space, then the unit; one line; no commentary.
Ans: 3161.80; ft³
